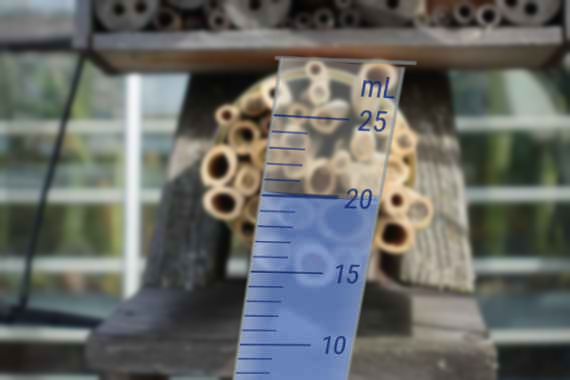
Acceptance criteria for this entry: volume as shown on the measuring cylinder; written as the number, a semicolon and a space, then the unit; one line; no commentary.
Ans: 20; mL
